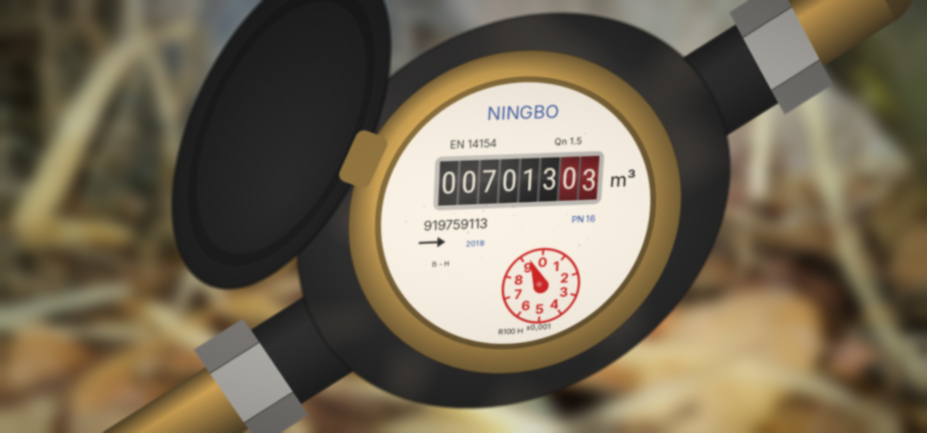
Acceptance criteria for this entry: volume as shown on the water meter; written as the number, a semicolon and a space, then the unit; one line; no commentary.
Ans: 7013.029; m³
